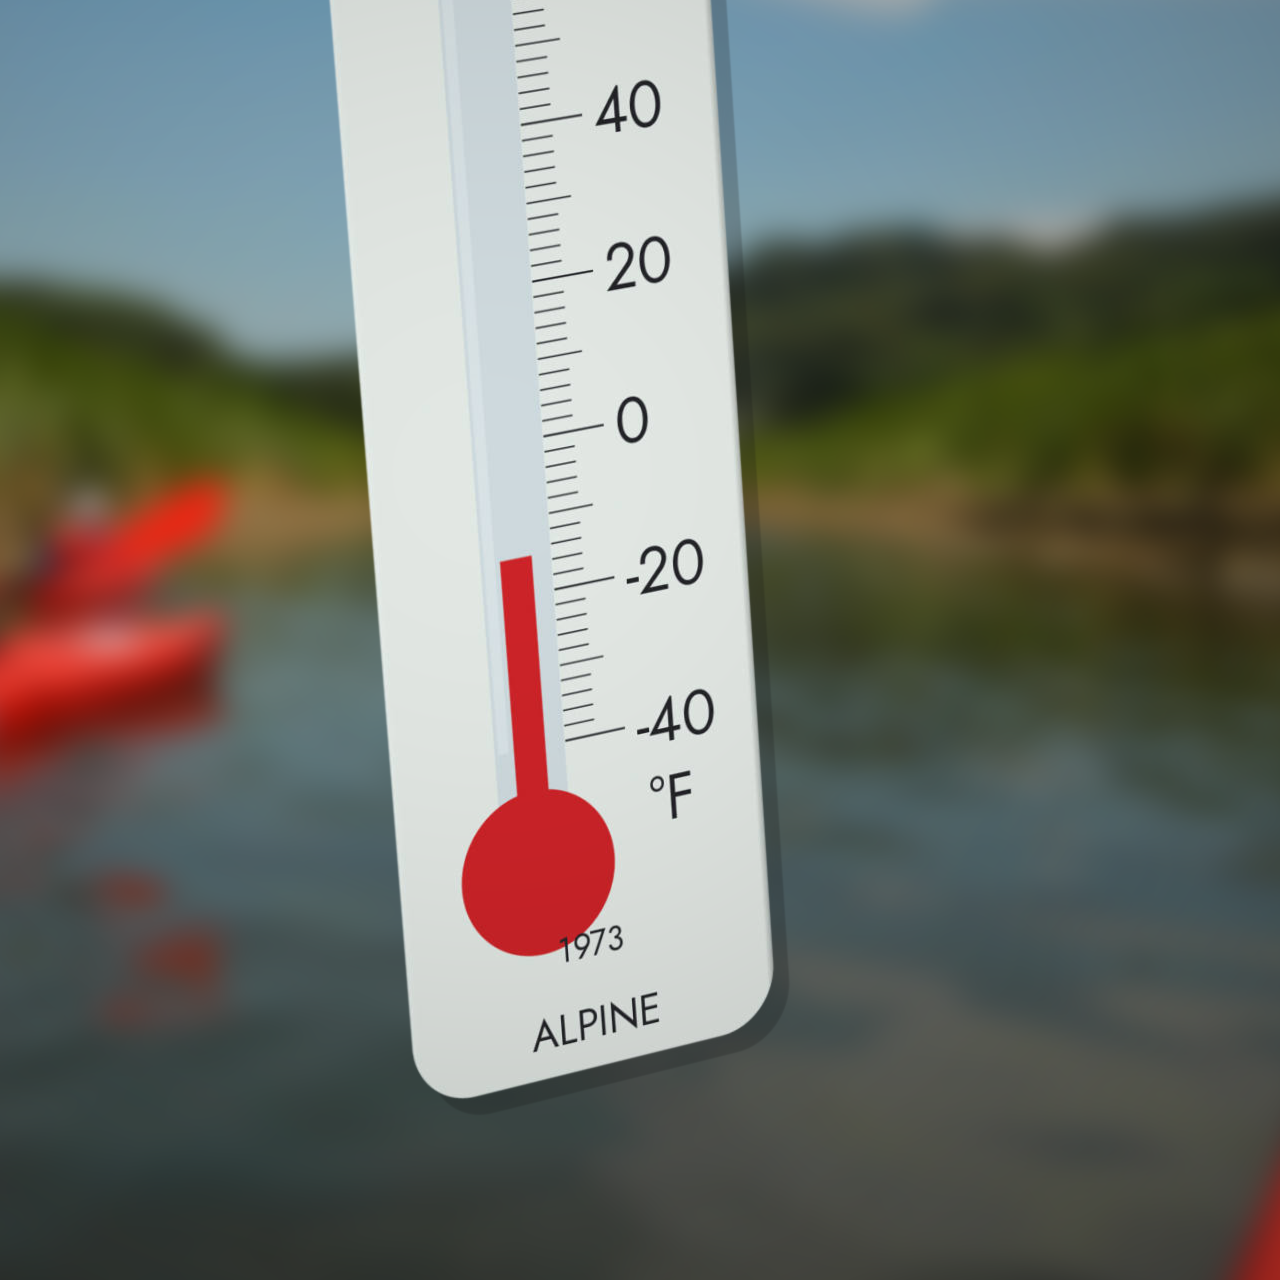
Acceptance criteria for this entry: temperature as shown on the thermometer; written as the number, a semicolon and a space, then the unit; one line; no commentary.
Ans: -15; °F
